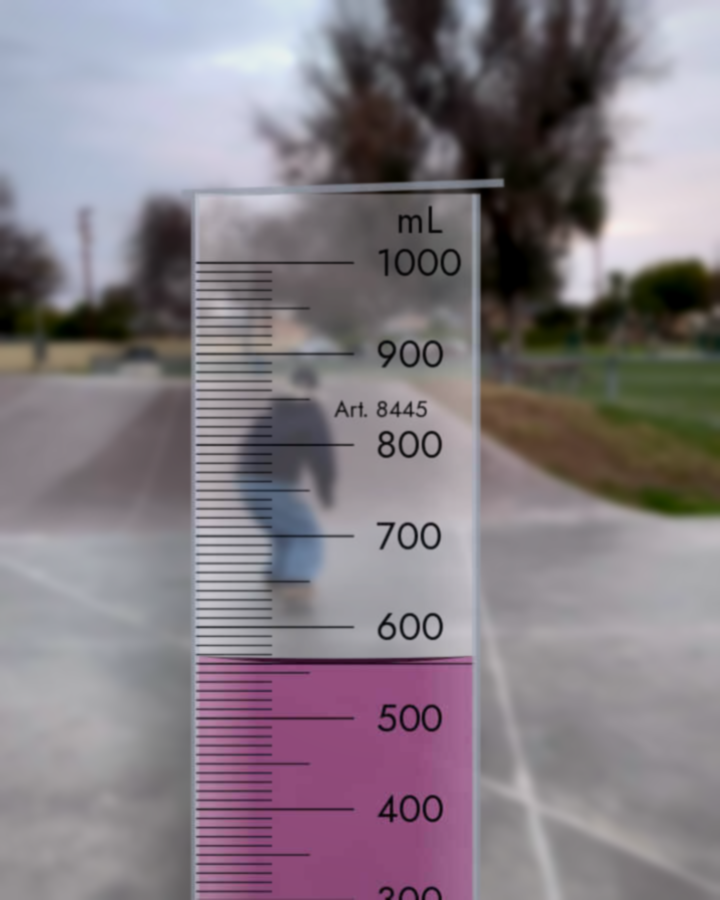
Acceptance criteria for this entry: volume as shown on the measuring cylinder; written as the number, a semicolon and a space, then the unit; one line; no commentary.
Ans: 560; mL
